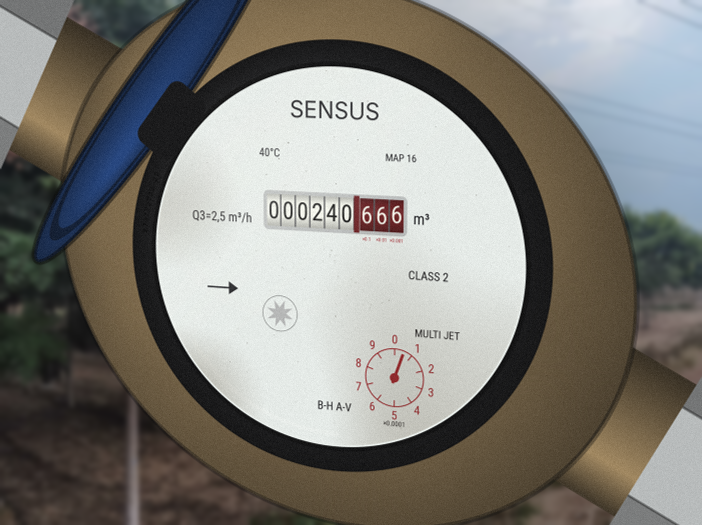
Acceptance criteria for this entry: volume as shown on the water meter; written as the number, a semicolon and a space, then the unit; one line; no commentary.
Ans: 240.6660; m³
